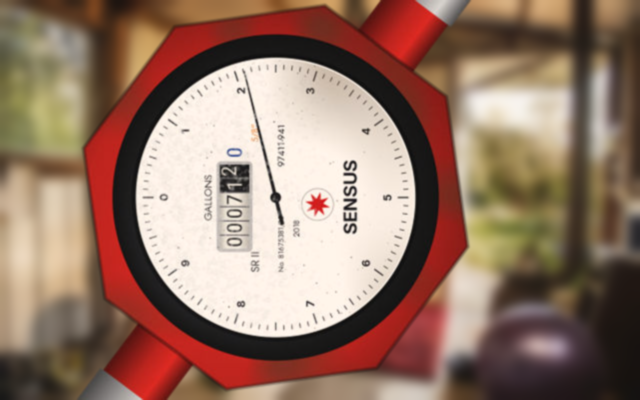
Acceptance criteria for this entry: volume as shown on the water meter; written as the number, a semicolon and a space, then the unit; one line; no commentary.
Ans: 7122.1; gal
